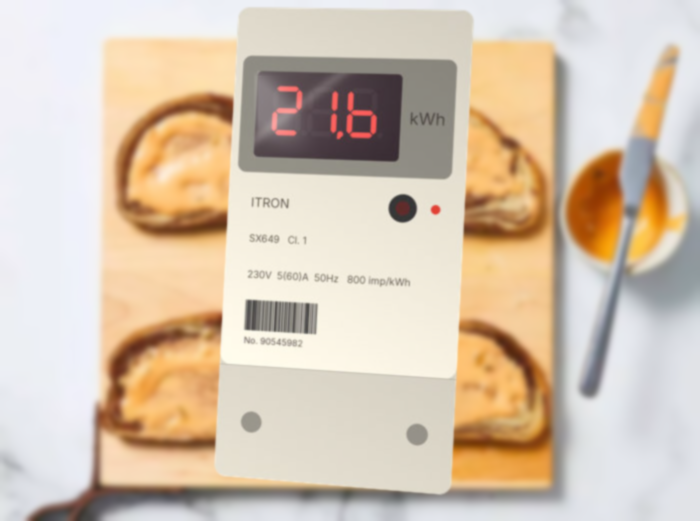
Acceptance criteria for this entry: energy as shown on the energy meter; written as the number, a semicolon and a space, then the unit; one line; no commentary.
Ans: 21.6; kWh
